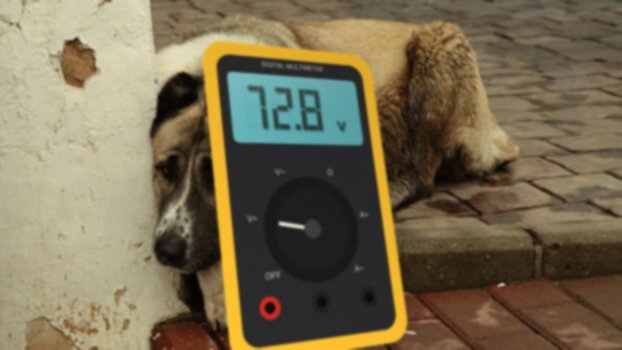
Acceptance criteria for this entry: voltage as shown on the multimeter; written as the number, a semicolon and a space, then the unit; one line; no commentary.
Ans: 72.8; V
